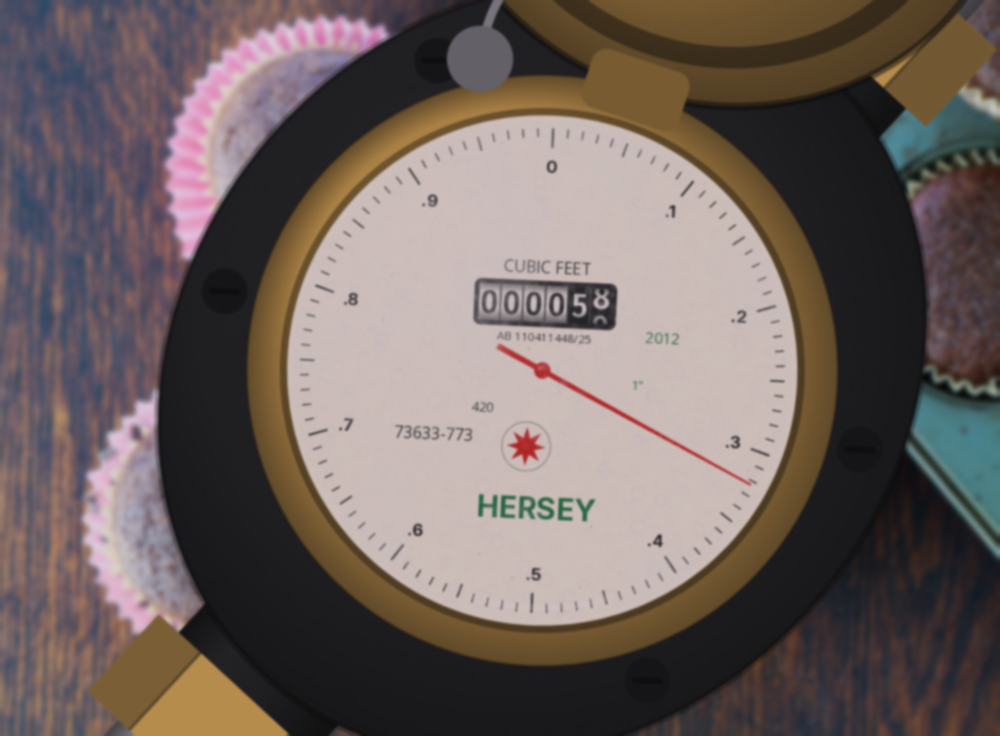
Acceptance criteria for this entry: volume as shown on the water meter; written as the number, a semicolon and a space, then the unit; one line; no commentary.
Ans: 58.32; ft³
